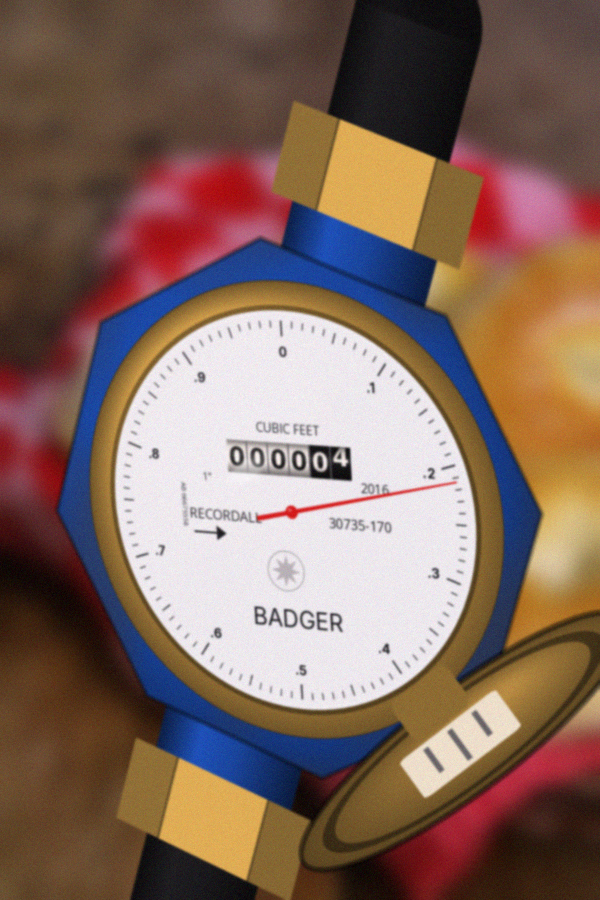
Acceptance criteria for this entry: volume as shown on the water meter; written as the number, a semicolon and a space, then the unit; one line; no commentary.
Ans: 4.21; ft³
